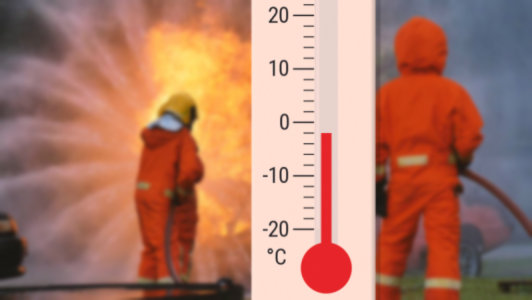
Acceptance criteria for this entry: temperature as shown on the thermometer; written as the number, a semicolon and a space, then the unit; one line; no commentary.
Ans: -2; °C
